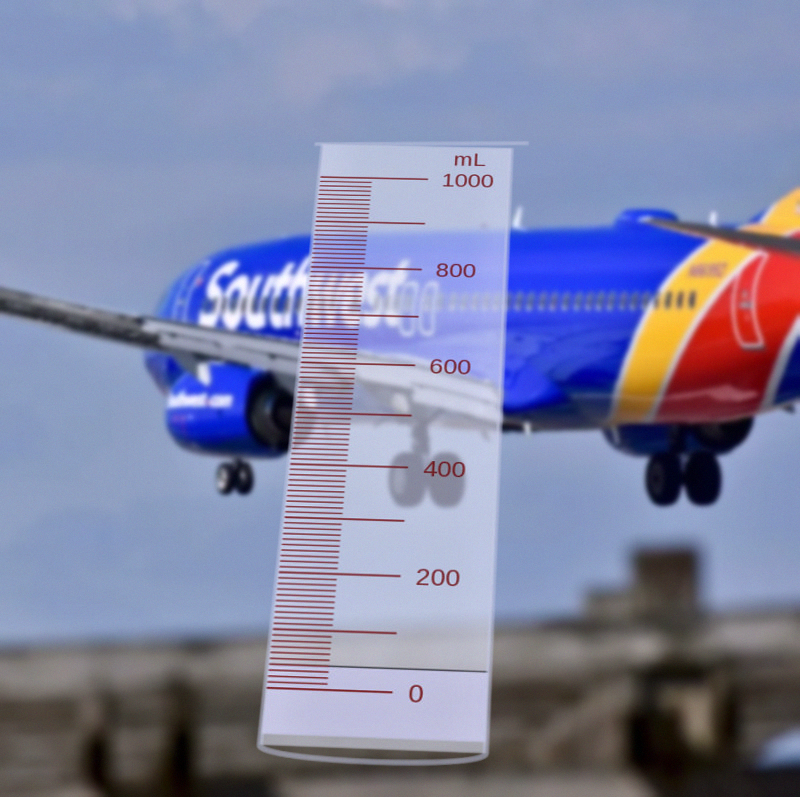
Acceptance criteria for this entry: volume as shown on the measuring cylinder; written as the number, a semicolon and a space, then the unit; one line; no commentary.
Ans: 40; mL
